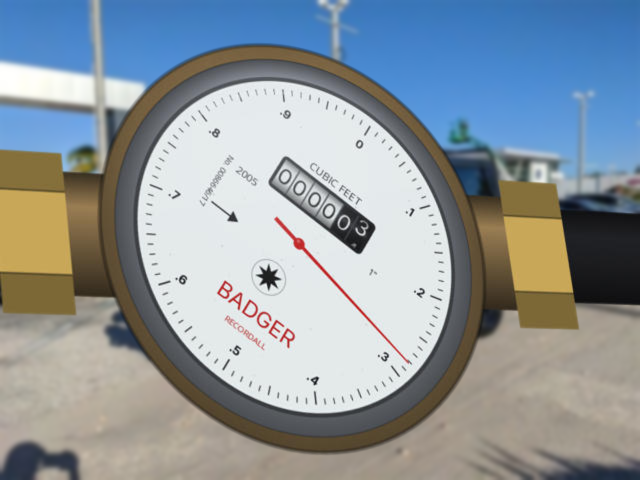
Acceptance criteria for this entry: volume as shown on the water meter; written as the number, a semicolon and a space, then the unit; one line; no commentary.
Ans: 3.28; ft³
